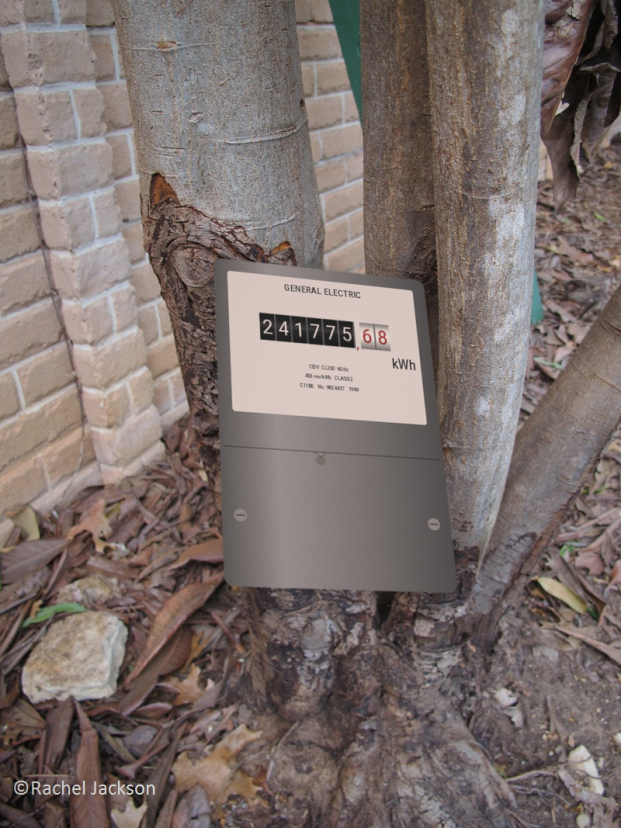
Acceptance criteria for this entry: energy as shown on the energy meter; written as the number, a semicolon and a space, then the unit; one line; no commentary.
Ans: 241775.68; kWh
